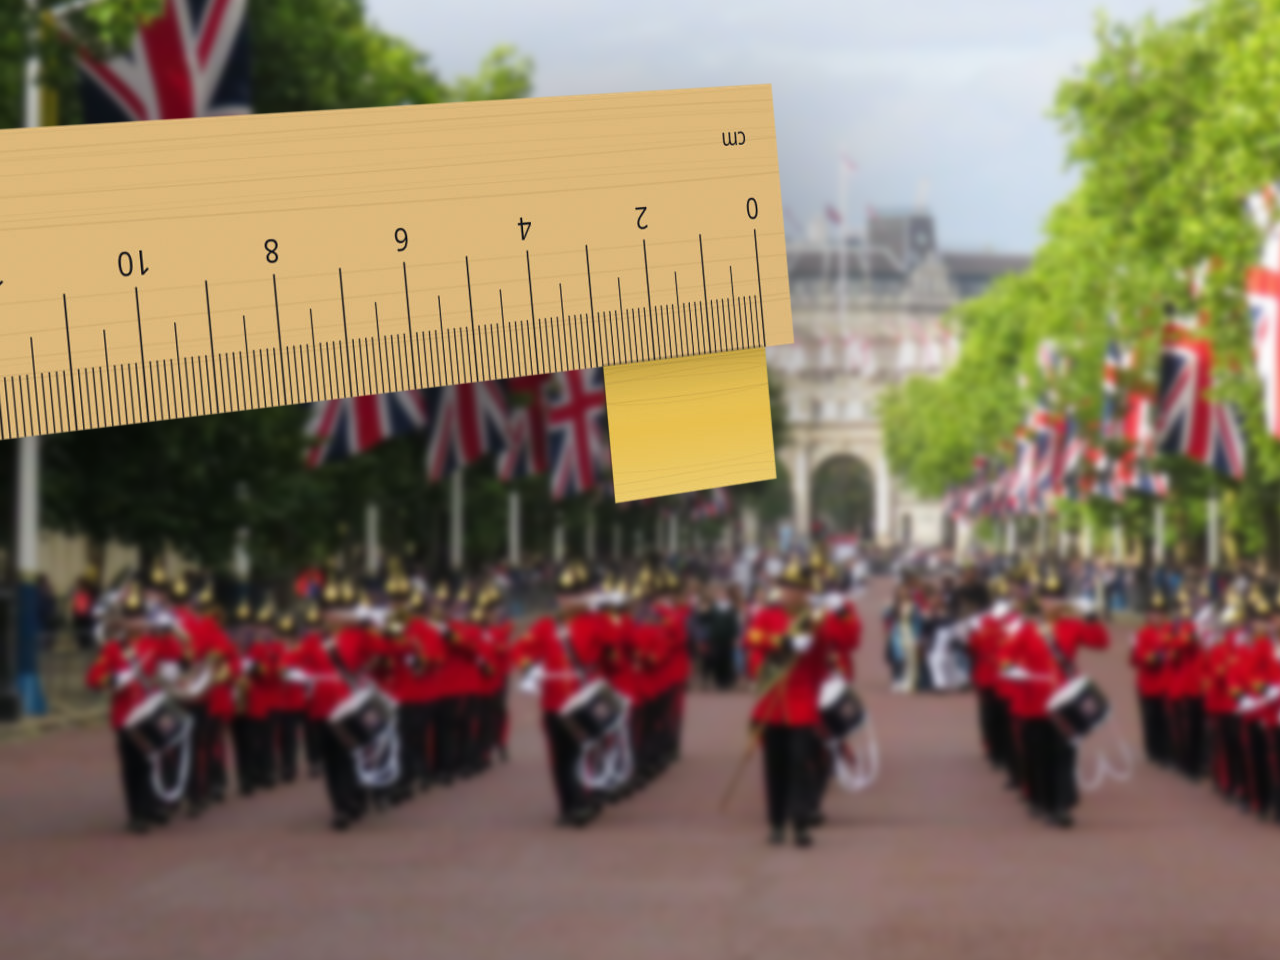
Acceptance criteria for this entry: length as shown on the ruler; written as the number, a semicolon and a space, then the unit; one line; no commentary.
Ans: 2.9; cm
